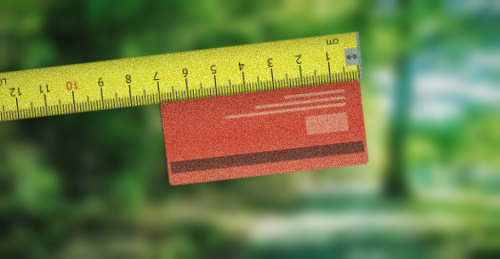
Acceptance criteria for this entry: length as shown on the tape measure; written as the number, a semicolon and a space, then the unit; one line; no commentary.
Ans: 7; cm
